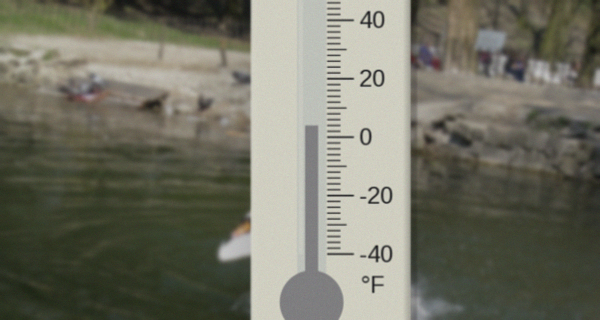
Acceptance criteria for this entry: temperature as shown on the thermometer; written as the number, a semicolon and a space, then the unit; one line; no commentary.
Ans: 4; °F
